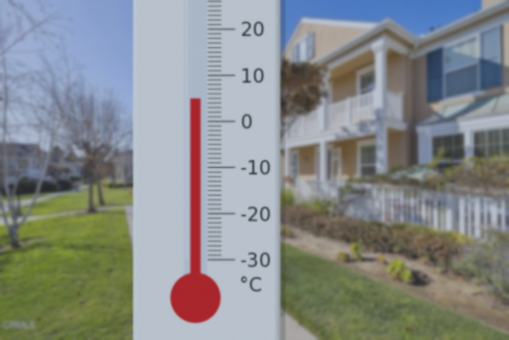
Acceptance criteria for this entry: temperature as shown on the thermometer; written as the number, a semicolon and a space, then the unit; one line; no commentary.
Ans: 5; °C
